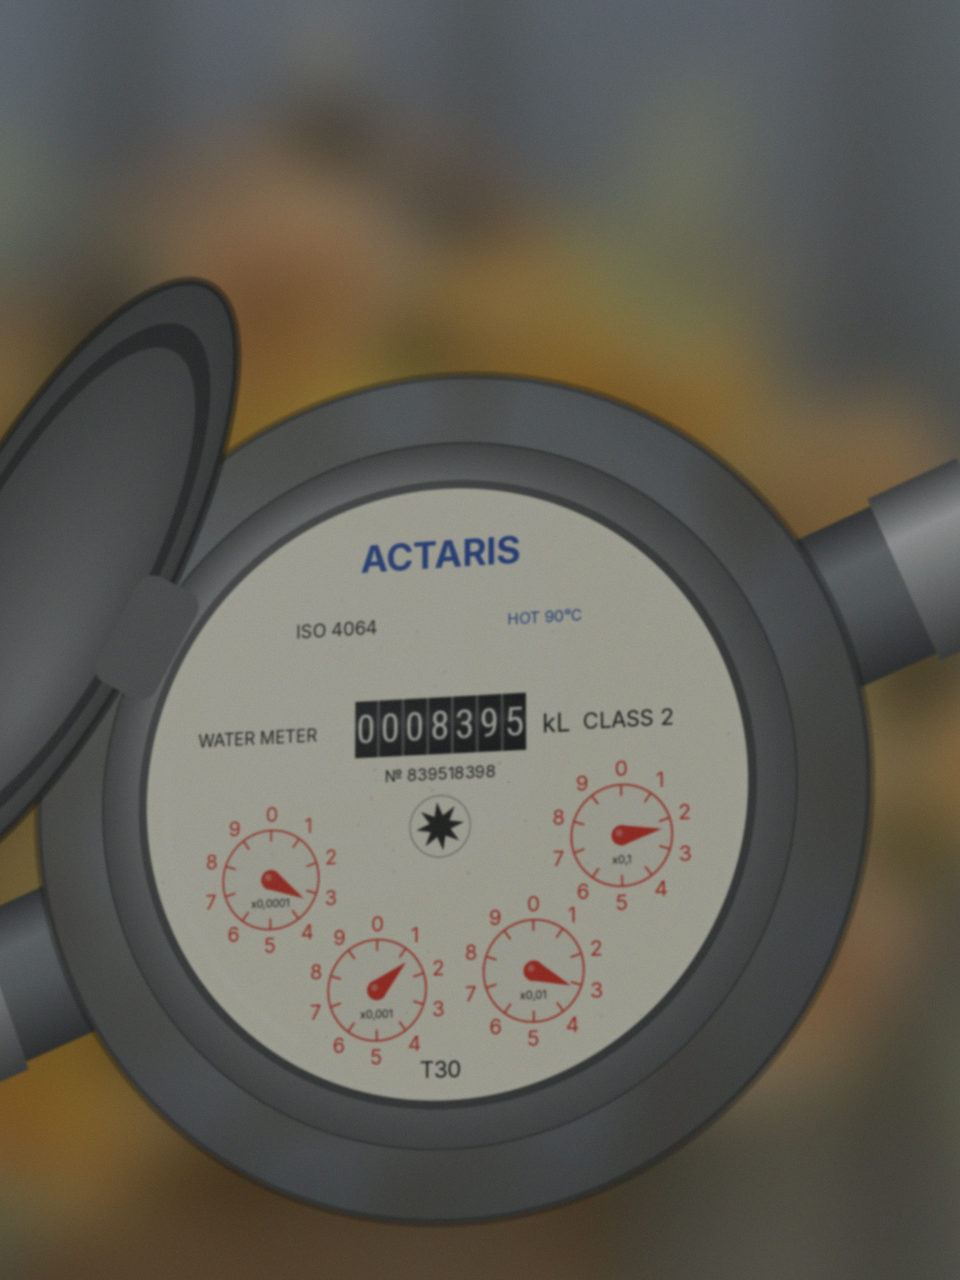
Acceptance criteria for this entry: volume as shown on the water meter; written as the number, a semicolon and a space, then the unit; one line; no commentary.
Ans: 8395.2313; kL
